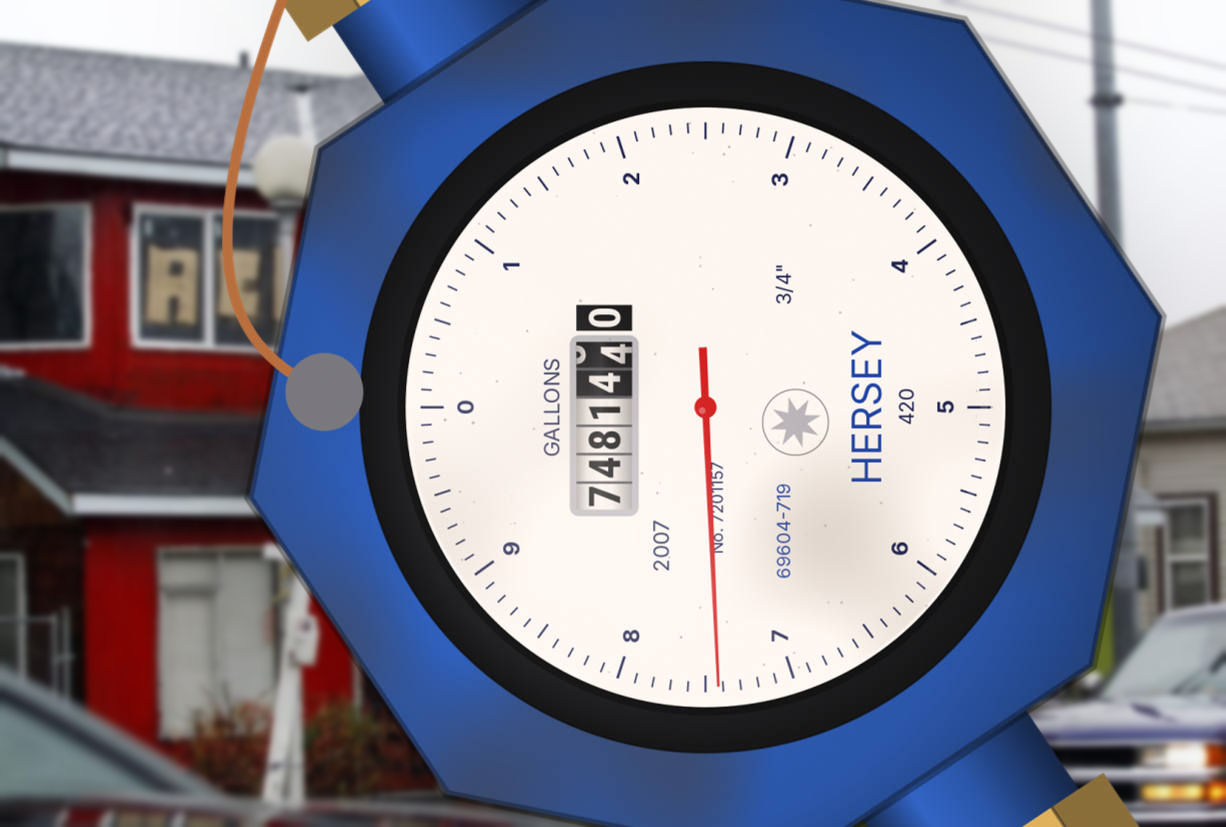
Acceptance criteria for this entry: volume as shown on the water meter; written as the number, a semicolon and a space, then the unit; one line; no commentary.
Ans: 7481437.4; gal
